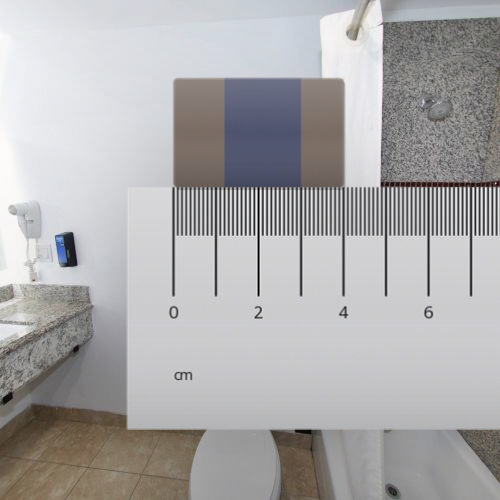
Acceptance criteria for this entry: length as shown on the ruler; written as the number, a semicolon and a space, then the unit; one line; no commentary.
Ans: 4; cm
